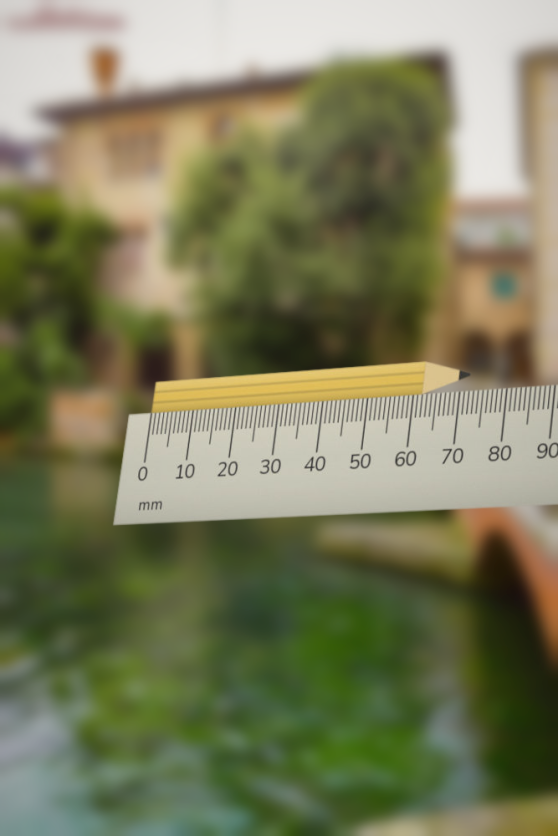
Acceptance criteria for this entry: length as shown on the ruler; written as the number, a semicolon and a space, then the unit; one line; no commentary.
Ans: 72; mm
